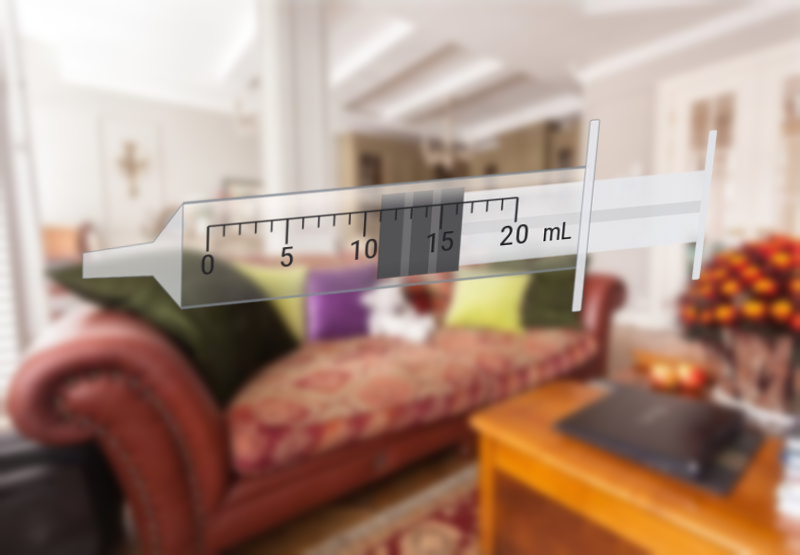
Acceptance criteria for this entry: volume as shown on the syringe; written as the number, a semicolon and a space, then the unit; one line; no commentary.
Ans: 11; mL
